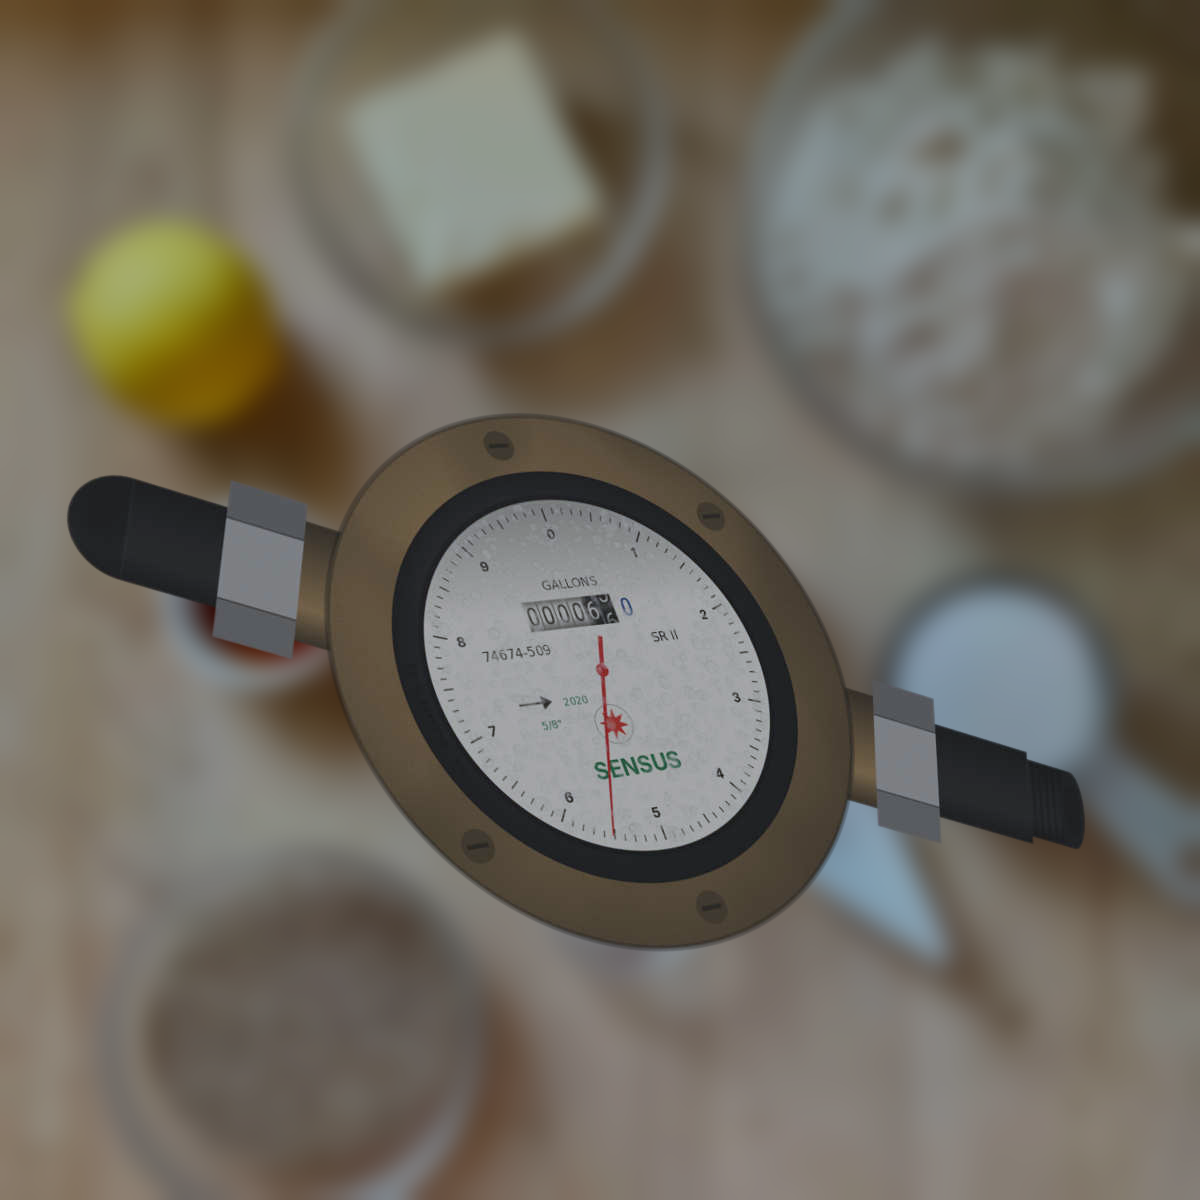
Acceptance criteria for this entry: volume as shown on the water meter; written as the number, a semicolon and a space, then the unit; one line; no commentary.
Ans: 655.5; gal
